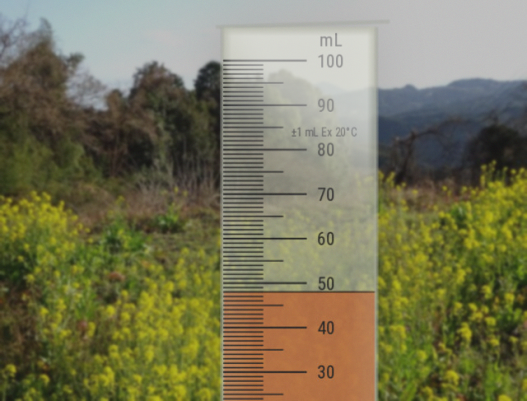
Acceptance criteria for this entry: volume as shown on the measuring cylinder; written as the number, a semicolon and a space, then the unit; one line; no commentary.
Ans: 48; mL
